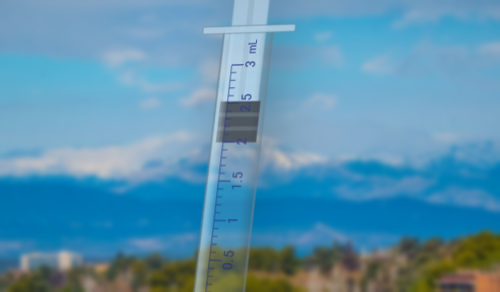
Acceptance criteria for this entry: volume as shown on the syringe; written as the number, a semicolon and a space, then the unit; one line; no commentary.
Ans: 2; mL
